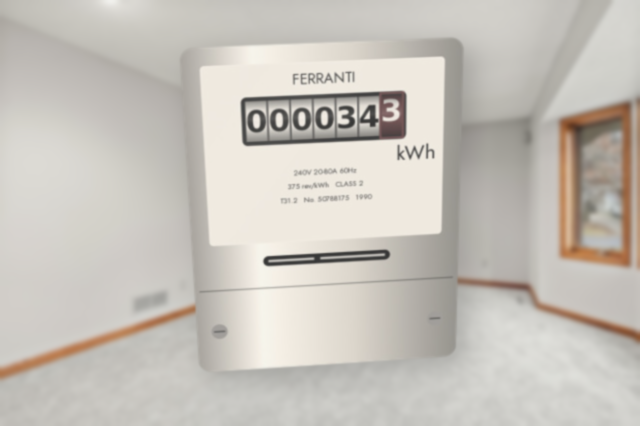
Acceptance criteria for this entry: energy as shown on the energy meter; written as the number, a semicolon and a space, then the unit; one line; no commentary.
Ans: 34.3; kWh
